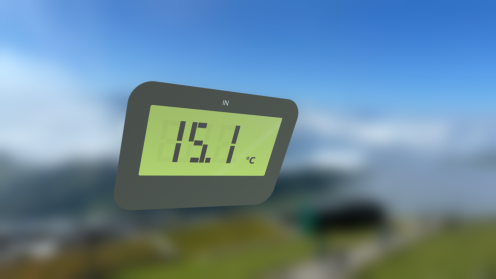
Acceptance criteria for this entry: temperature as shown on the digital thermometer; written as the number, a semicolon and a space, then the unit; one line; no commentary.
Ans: 15.1; °C
